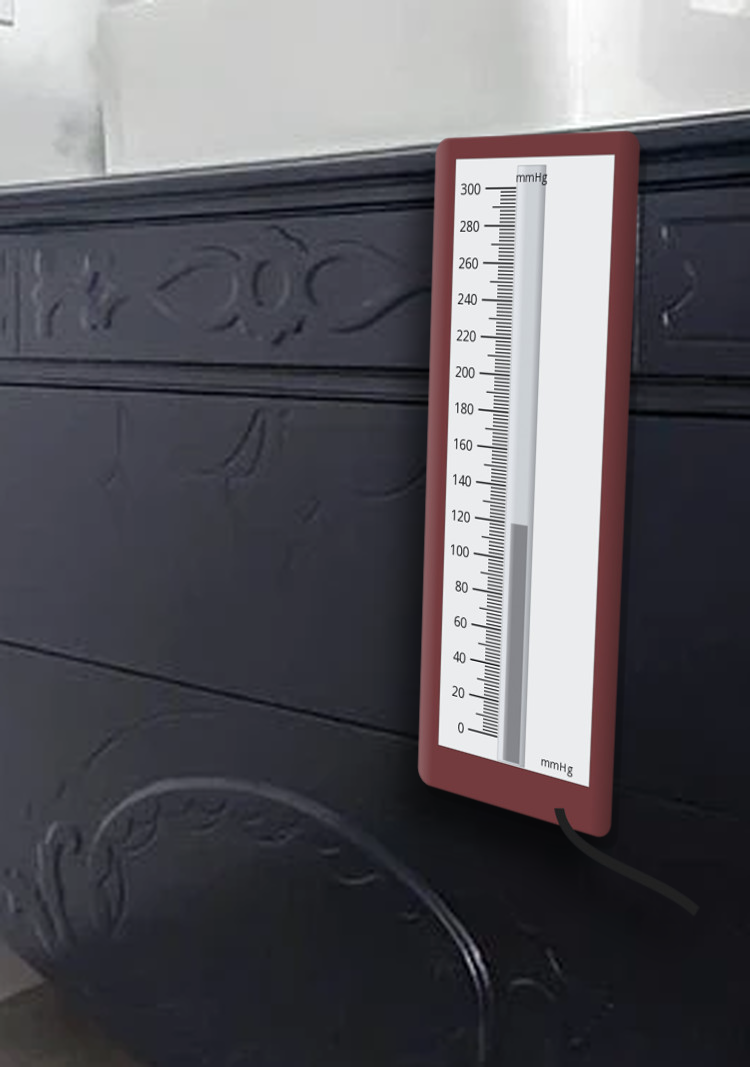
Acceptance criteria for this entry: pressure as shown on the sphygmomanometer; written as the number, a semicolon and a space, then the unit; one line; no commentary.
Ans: 120; mmHg
